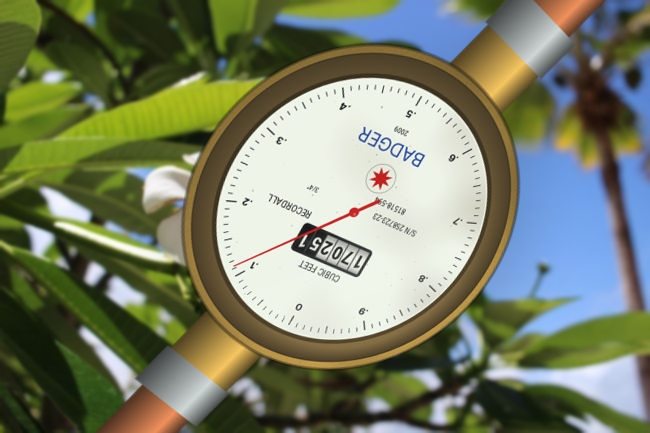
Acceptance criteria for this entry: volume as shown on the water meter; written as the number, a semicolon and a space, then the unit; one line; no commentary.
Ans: 170251.11; ft³
